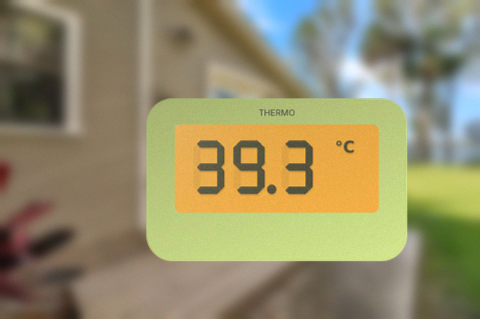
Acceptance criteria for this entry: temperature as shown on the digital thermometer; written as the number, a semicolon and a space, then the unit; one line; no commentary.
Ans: 39.3; °C
